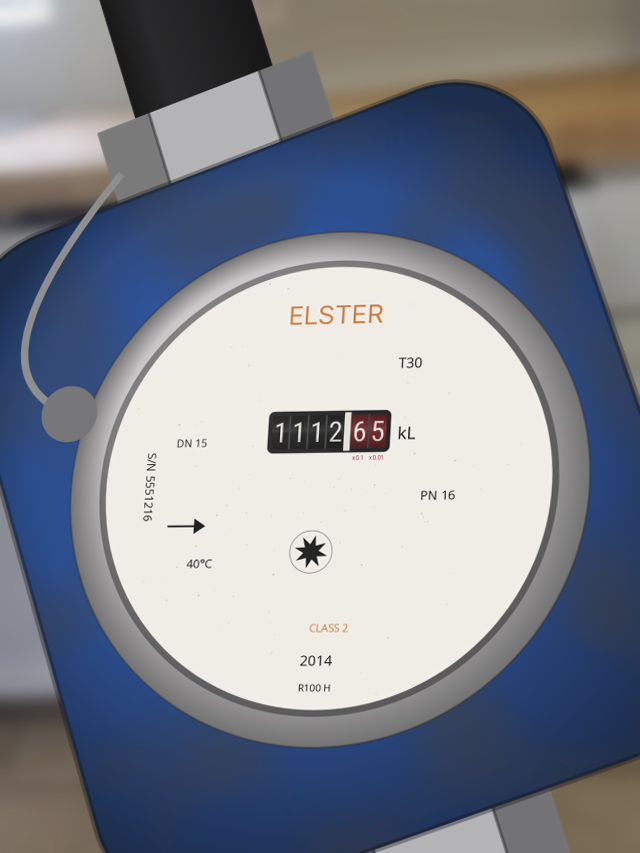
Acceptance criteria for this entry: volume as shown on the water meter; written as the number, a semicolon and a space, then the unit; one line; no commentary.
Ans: 1112.65; kL
